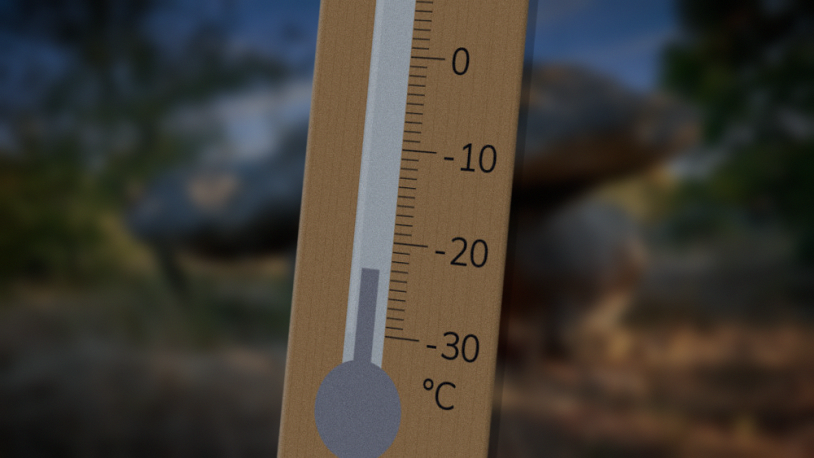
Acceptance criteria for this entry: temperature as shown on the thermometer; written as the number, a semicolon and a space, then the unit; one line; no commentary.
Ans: -23; °C
